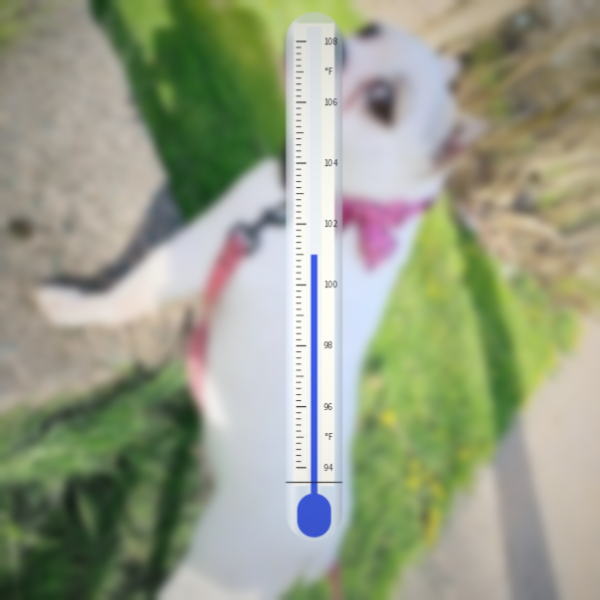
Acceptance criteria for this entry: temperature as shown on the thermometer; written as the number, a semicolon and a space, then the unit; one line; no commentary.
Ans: 101; °F
